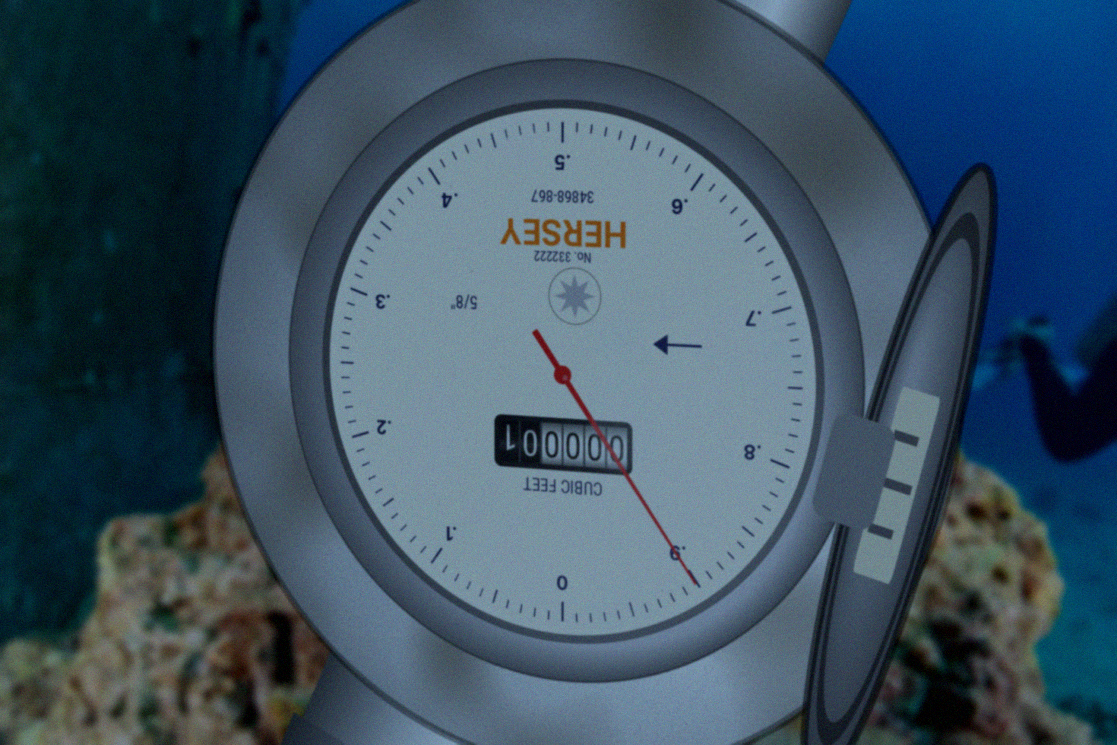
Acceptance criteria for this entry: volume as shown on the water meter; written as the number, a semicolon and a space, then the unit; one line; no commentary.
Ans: 0.90; ft³
